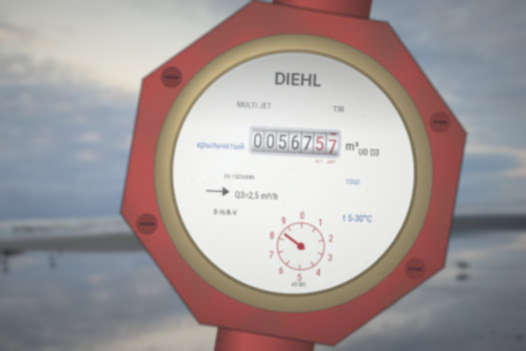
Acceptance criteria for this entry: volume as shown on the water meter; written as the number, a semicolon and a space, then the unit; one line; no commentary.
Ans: 567.568; m³
